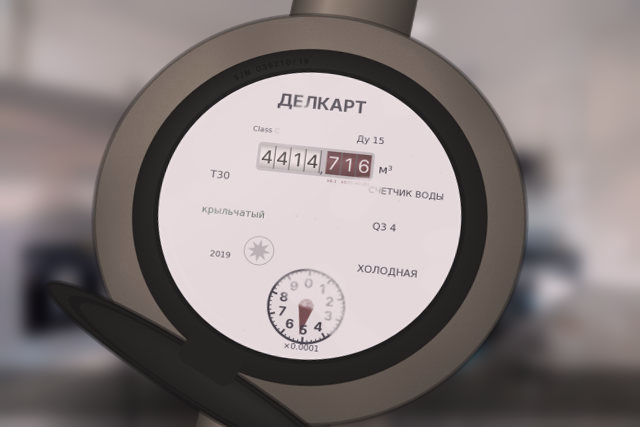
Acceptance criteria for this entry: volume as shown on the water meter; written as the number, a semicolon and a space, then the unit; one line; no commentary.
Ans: 4414.7165; m³
